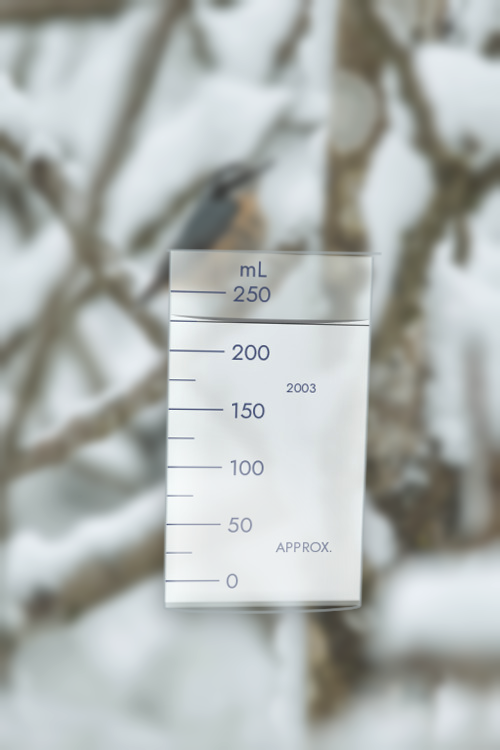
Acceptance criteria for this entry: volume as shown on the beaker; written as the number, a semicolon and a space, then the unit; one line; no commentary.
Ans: 225; mL
